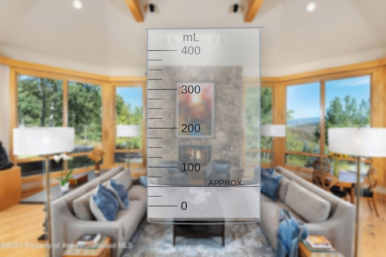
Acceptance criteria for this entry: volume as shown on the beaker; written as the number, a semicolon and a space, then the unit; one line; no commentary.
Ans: 50; mL
